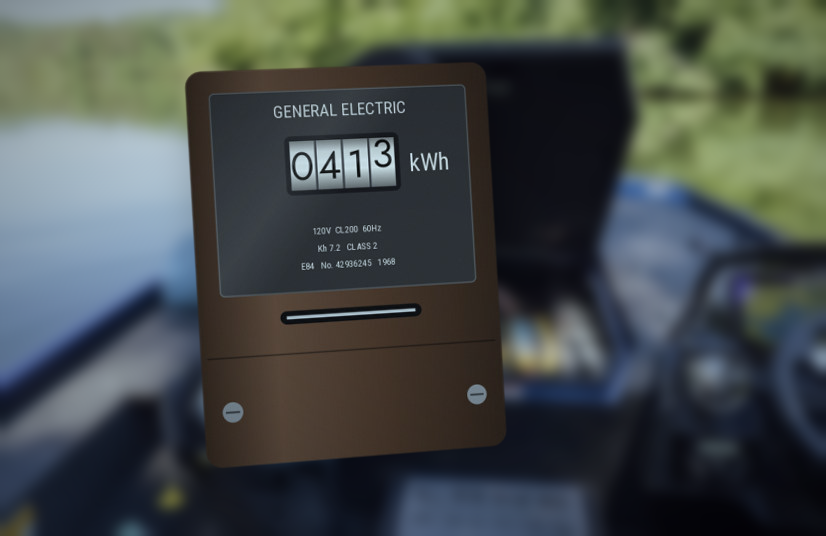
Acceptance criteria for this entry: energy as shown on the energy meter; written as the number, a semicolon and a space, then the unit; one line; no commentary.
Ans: 413; kWh
